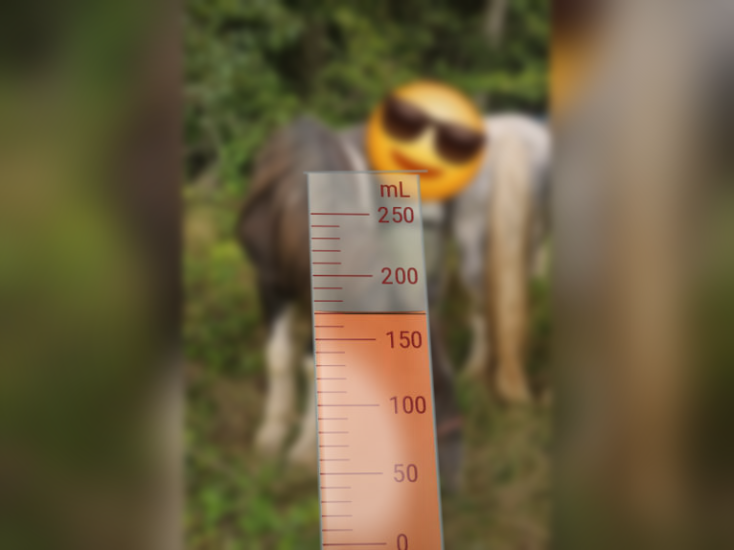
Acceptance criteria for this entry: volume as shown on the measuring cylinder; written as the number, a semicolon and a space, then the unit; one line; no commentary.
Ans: 170; mL
